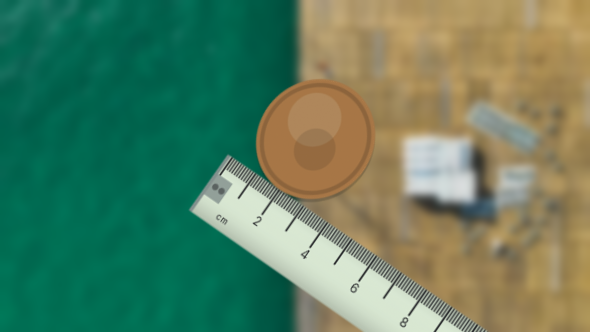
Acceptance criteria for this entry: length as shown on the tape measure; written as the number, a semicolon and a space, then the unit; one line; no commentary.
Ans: 4; cm
